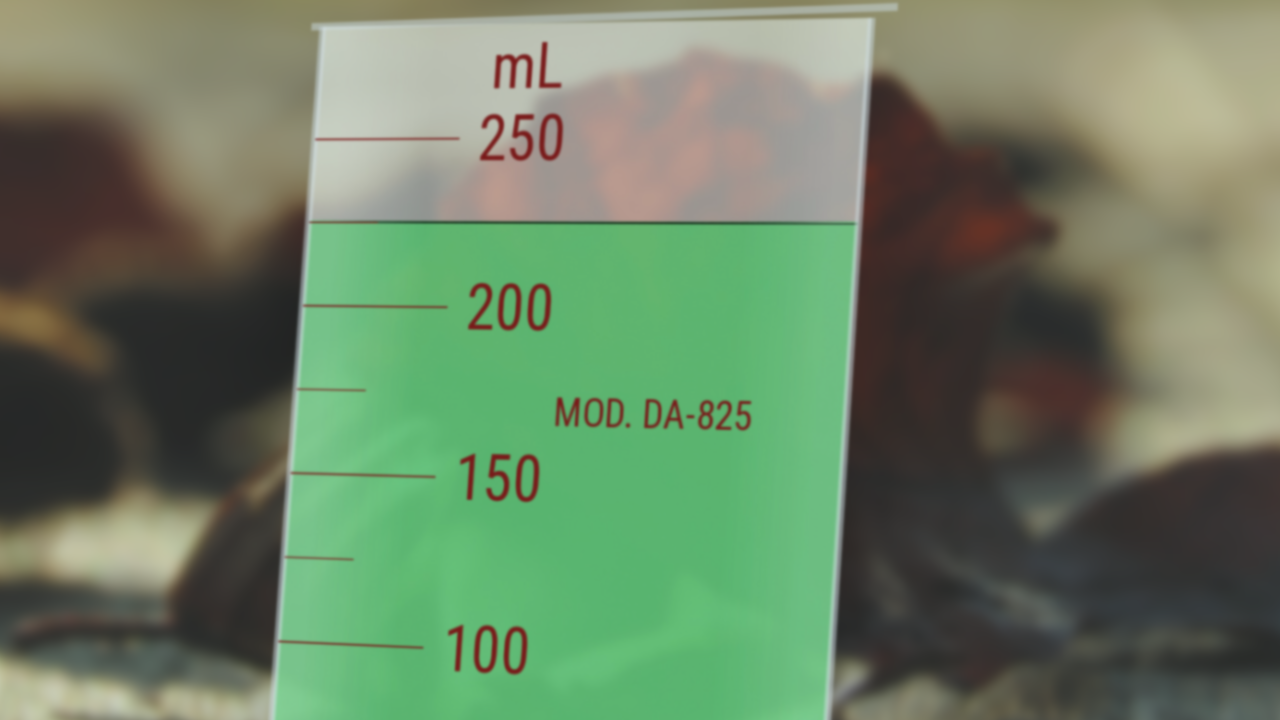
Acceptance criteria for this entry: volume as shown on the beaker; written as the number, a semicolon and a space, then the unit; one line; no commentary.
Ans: 225; mL
